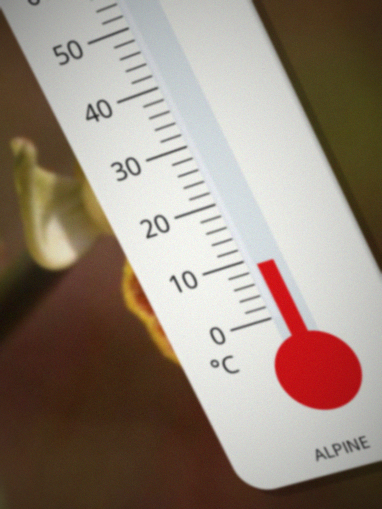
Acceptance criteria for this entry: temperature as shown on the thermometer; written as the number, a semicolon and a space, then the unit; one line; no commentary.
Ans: 9; °C
